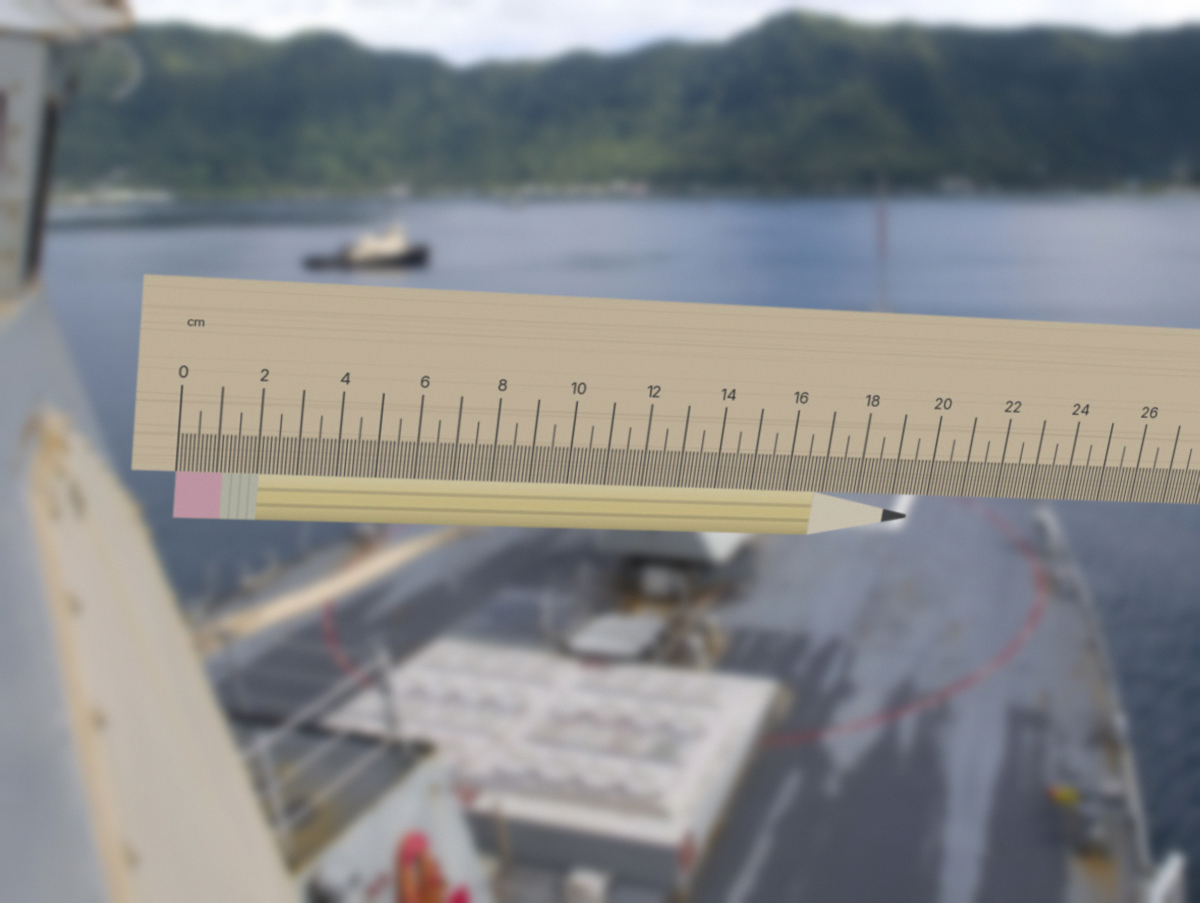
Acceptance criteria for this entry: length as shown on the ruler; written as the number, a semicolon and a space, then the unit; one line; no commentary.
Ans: 19.5; cm
